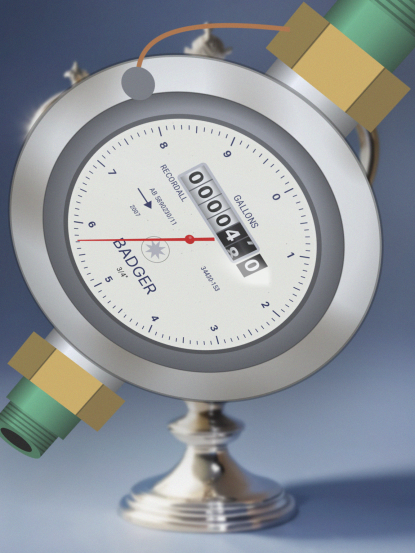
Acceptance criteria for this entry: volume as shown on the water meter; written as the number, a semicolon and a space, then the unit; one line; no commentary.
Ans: 475.7; gal
